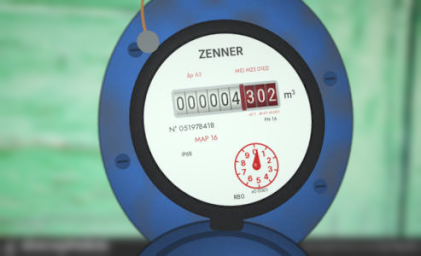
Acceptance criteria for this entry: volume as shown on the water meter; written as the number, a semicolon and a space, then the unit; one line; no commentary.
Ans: 4.3020; m³
